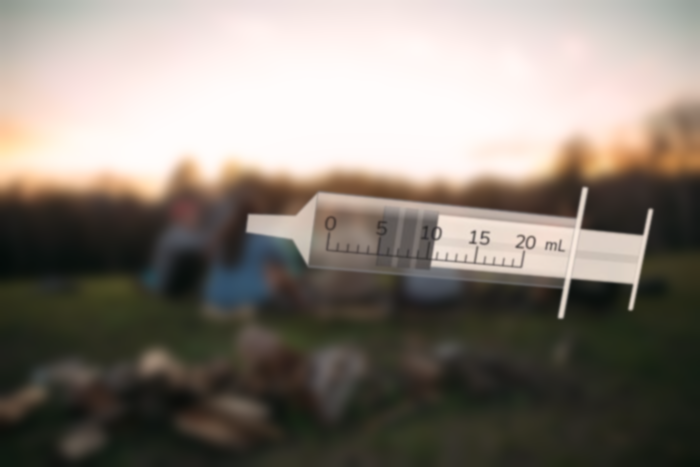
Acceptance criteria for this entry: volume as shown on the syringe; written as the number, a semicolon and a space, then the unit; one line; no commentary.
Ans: 5; mL
